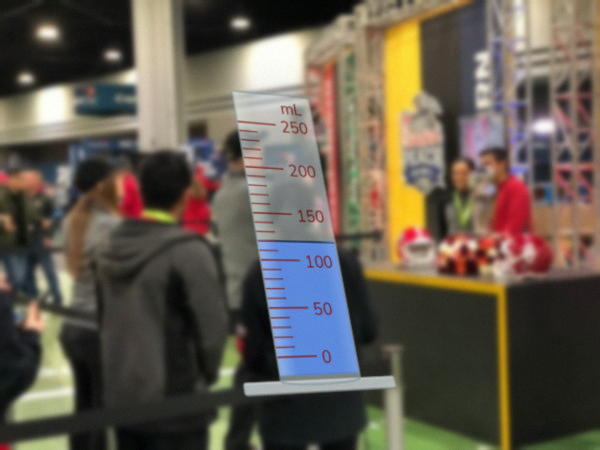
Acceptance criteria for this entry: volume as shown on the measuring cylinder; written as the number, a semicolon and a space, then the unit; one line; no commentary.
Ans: 120; mL
